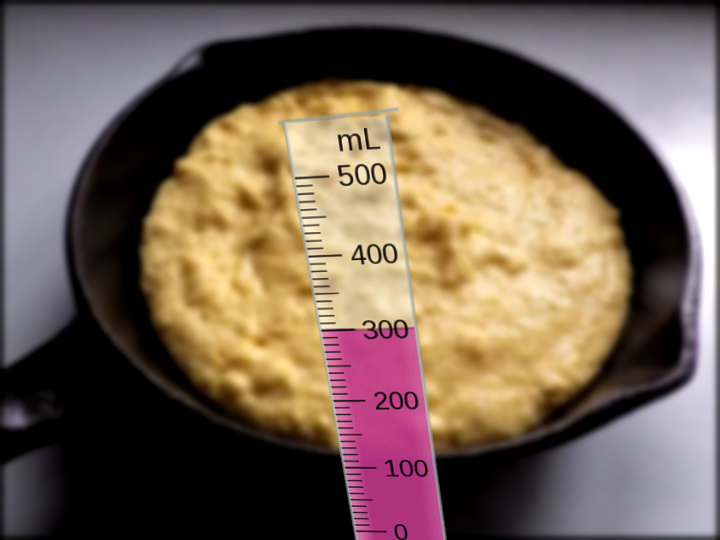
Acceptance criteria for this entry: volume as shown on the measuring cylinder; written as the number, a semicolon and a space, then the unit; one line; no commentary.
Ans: 300; mL
